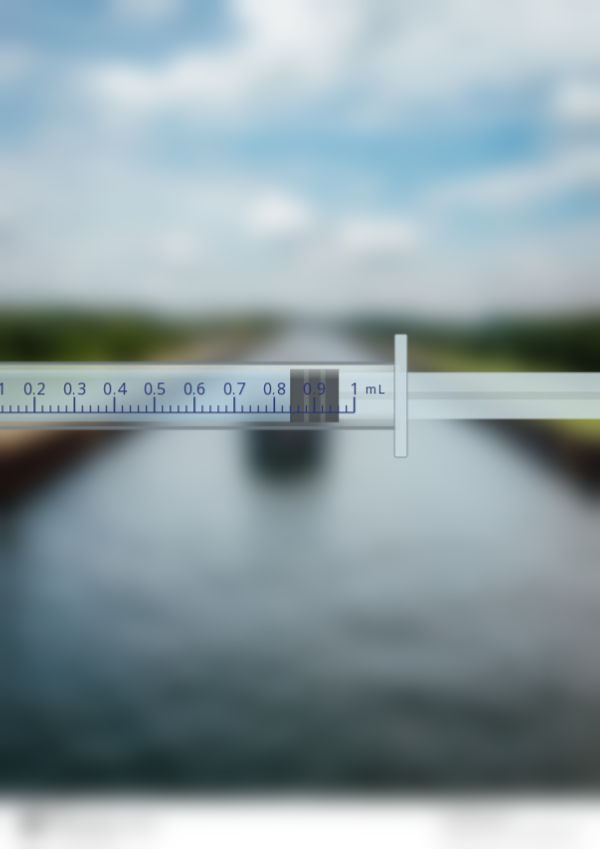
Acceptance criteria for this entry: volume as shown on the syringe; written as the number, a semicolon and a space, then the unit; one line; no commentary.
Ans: 0.84; mL
